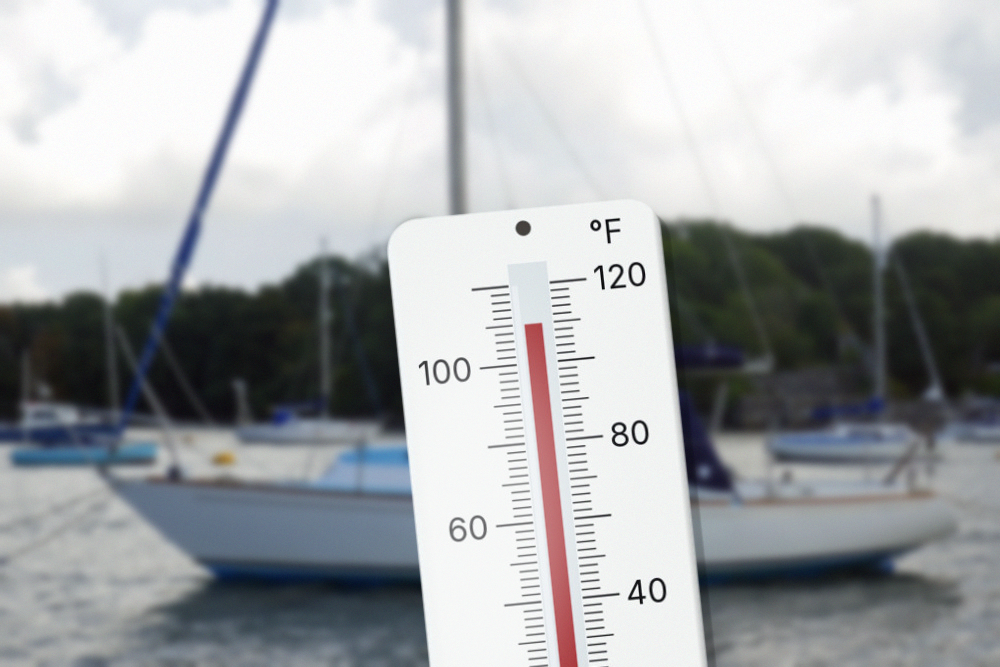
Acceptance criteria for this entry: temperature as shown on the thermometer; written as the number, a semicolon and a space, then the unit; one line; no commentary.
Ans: 110; °F
